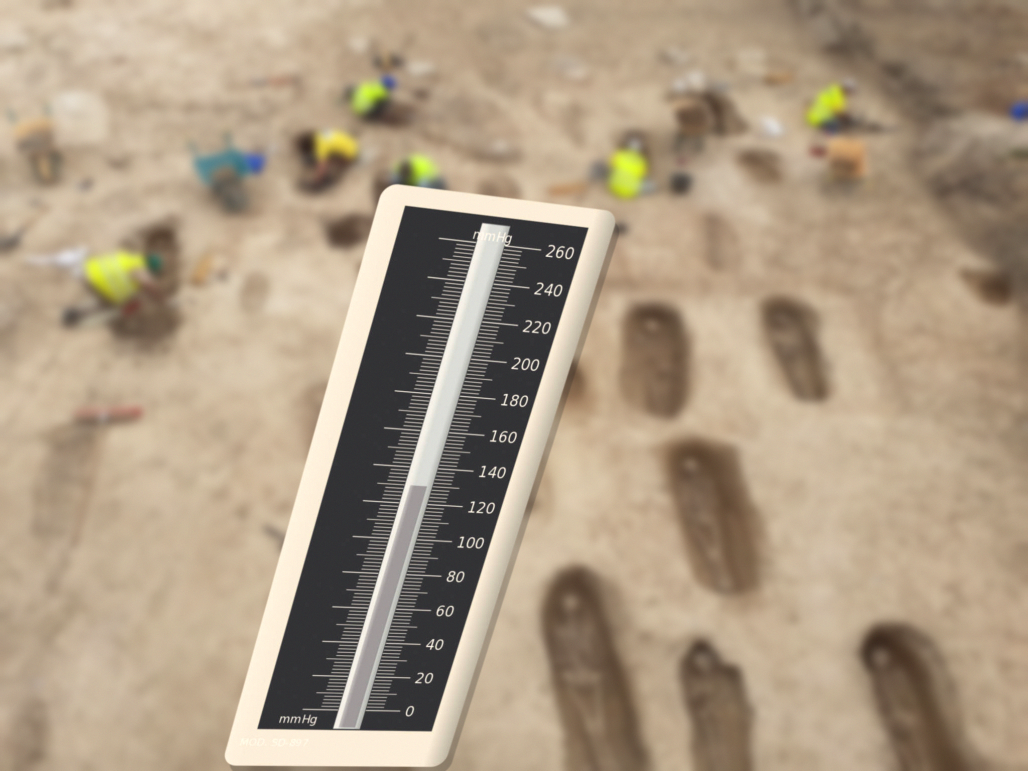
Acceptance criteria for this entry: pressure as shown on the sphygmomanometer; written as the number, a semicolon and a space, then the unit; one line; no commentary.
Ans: 130; mmHg
